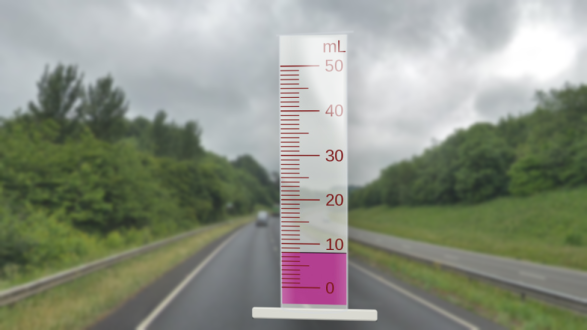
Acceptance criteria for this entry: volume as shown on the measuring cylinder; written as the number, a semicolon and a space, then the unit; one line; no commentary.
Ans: 8; mL
